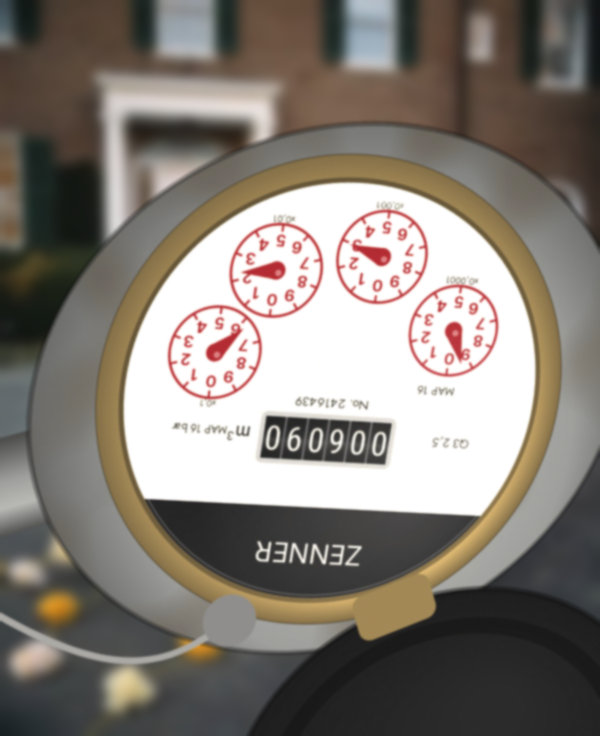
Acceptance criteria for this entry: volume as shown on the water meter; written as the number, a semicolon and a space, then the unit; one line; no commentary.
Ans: 6090.6229; m³
